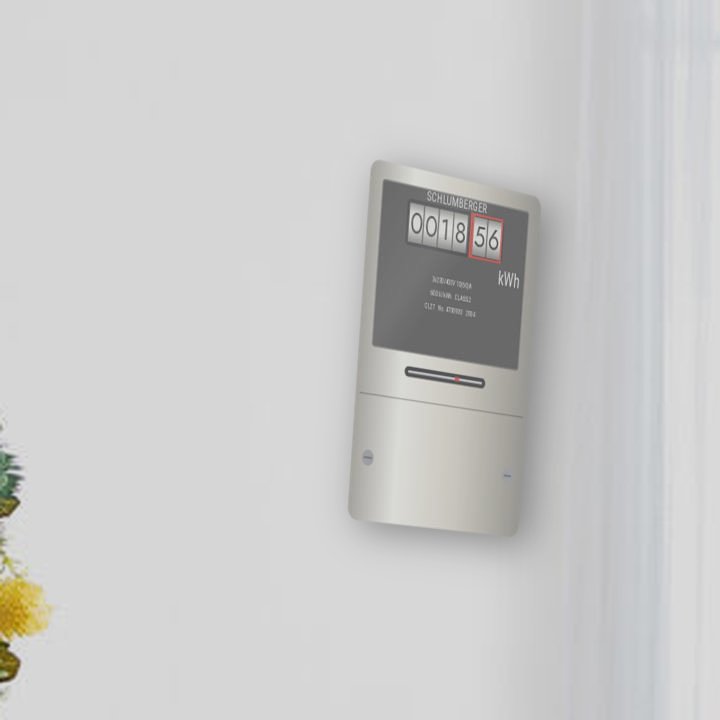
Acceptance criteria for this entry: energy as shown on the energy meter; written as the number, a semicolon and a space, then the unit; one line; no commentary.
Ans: 18.56; kWh
